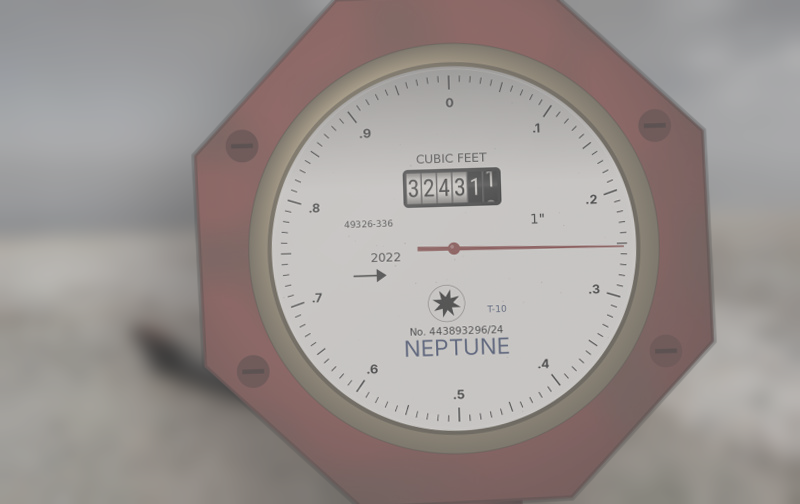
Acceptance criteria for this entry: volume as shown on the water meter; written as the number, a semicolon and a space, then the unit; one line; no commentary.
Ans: 324311.25; ft³
